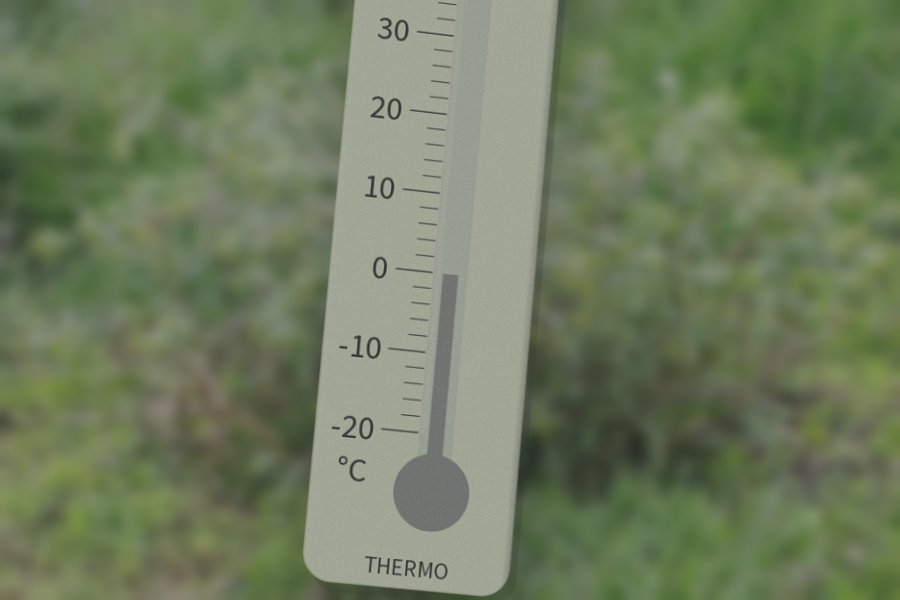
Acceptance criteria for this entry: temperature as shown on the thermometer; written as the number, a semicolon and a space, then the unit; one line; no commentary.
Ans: 0; °C
